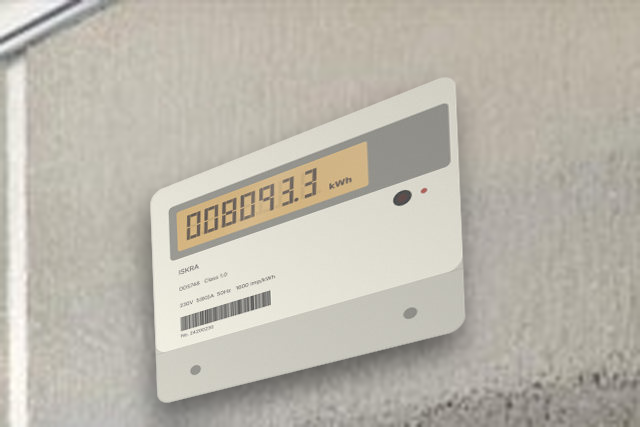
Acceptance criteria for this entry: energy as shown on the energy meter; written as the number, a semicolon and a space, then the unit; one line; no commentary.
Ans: 8093.3; kWh
